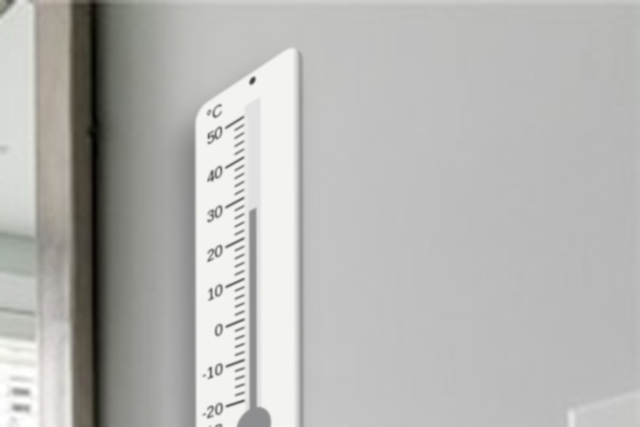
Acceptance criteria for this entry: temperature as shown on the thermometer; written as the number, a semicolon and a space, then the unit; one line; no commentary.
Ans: 26; °C
